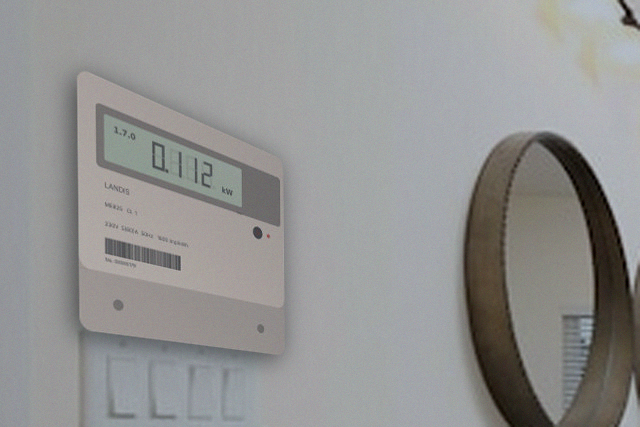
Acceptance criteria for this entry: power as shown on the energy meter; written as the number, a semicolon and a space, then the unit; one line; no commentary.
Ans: 0.112; kW
